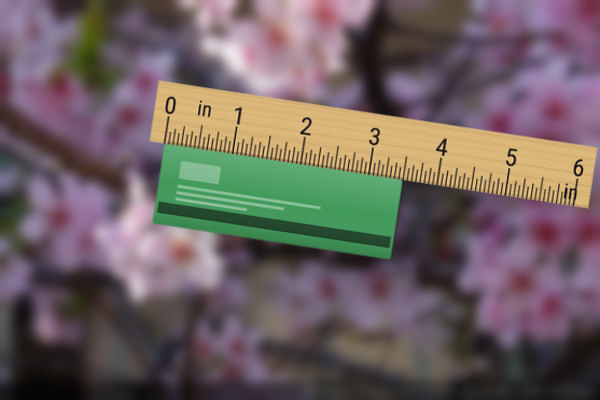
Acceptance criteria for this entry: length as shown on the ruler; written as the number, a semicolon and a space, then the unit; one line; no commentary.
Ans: 3.5; in
